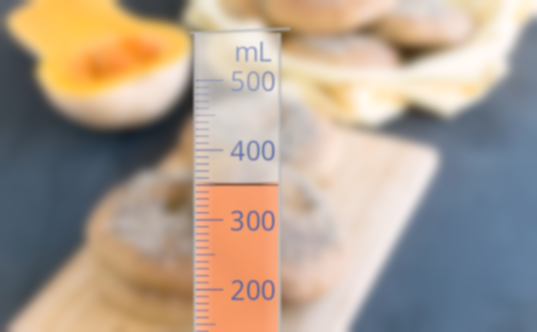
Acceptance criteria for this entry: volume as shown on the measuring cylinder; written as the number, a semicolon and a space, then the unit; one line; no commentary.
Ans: 350; mL
